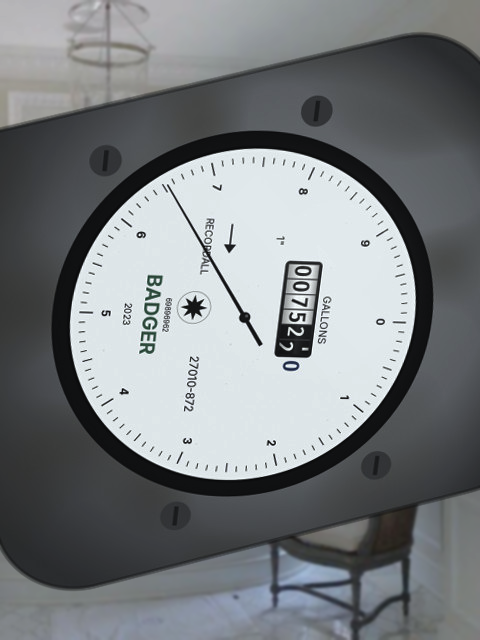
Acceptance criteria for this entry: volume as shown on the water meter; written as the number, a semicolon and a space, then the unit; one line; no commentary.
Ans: 75216.5; gal
